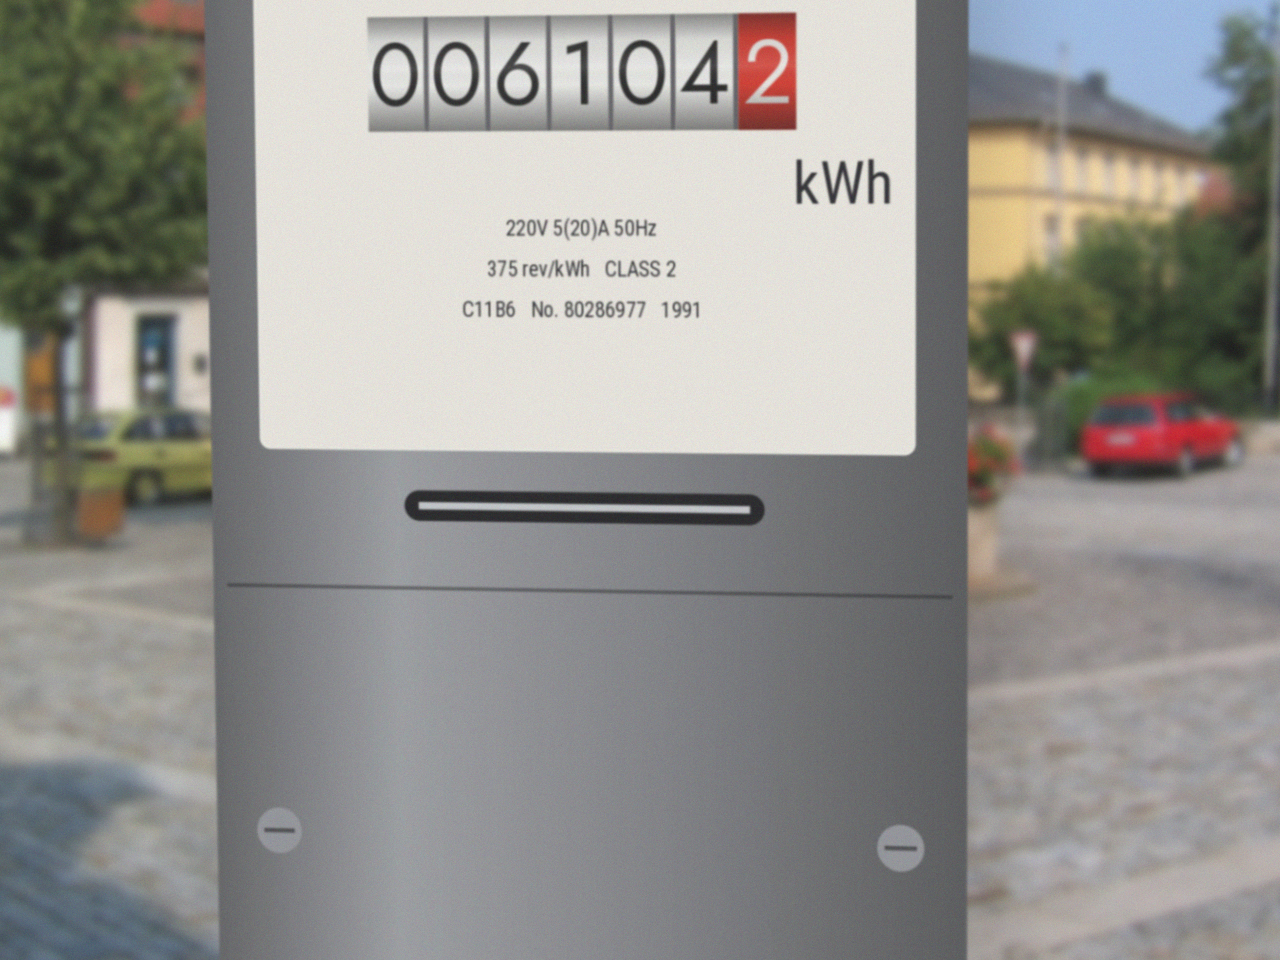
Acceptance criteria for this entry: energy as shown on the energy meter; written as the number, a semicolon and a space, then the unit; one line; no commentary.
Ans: 6104.2; kWh
